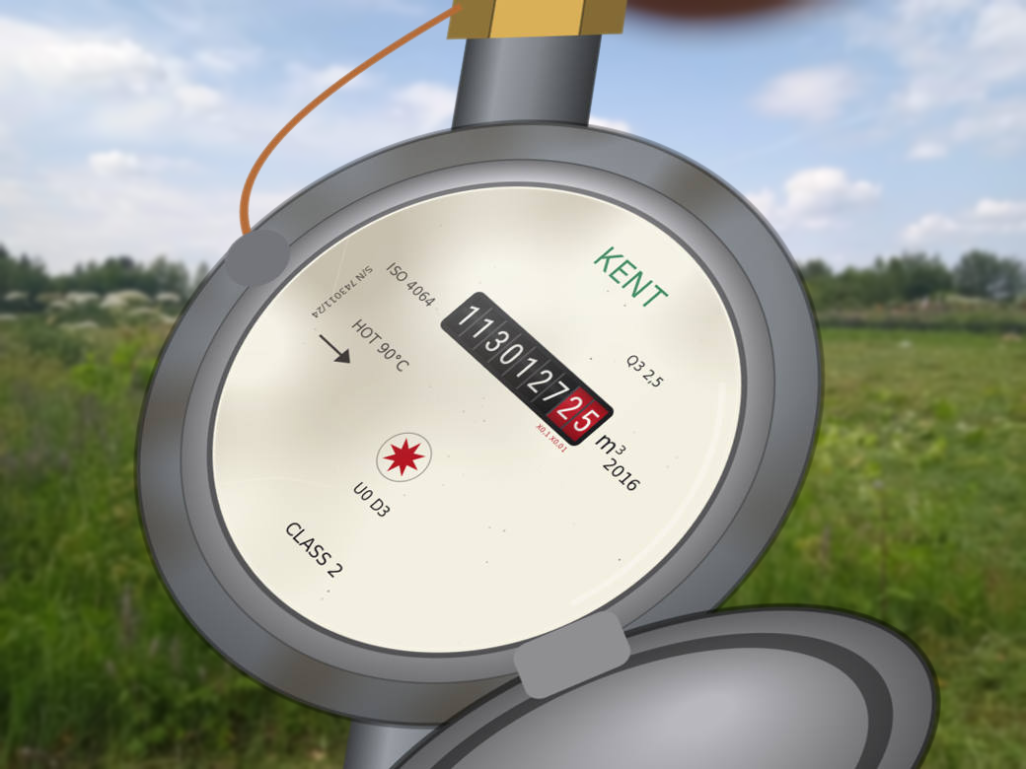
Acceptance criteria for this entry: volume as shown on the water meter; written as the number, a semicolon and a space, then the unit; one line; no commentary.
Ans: 1130127.25; m³
